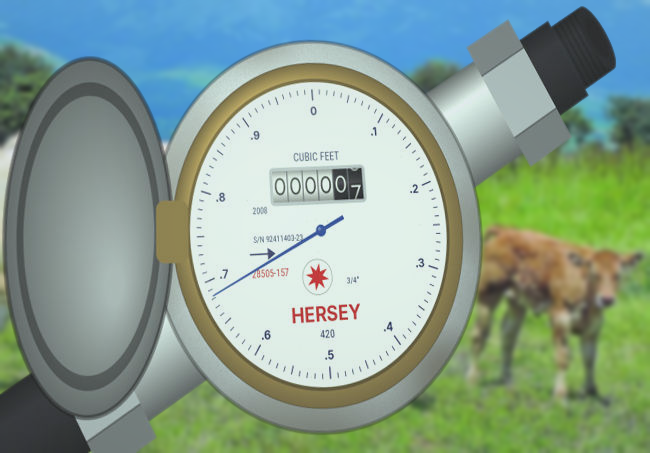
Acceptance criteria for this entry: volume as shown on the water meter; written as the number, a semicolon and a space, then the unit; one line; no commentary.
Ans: 6.68; ft³
